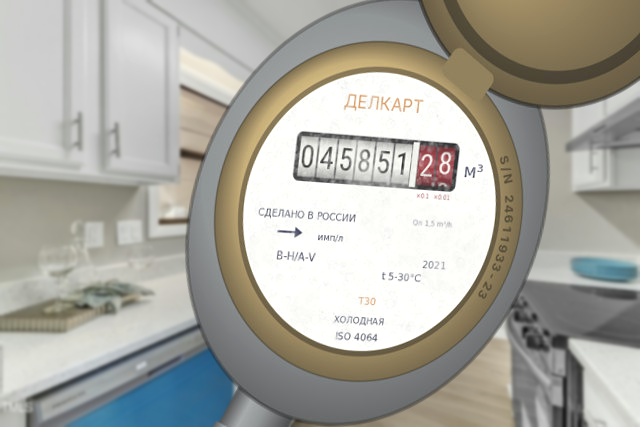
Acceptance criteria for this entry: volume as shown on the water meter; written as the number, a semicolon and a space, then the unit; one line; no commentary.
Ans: 45851.28; m³
